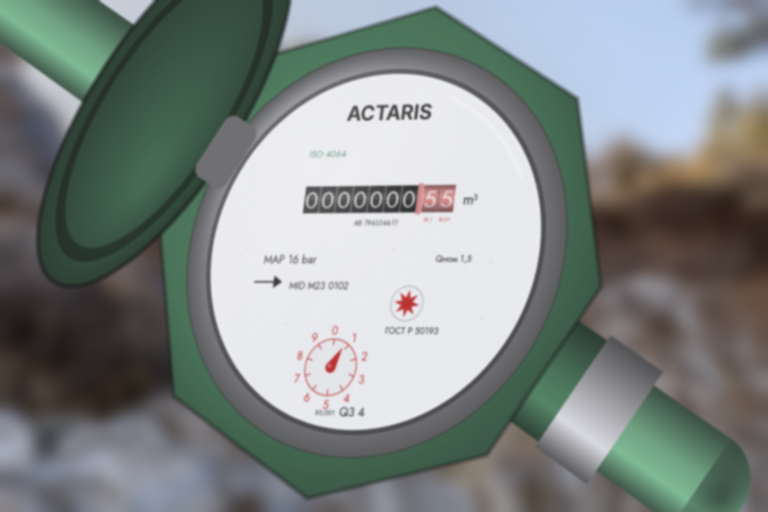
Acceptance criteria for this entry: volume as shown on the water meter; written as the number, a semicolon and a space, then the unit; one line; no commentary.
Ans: 0.550; m³
